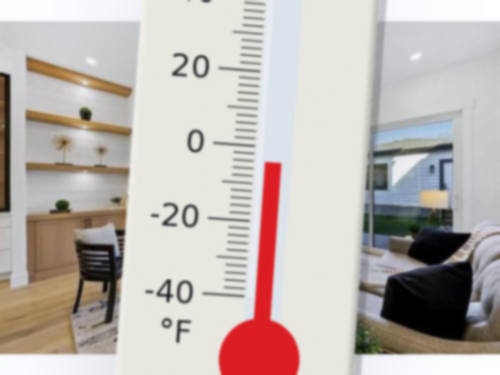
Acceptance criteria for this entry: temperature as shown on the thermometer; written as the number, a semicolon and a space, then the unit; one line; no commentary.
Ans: -4; °F
